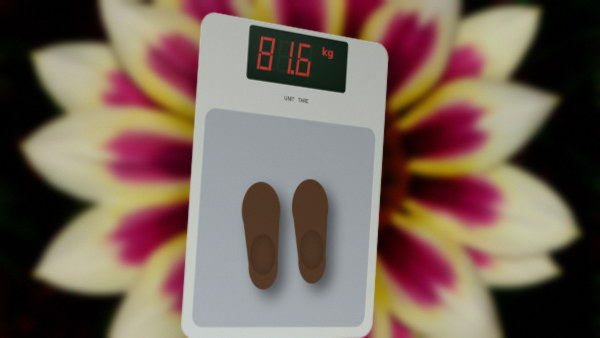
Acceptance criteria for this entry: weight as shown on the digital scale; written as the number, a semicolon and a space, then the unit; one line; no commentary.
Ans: 81.6; kg
